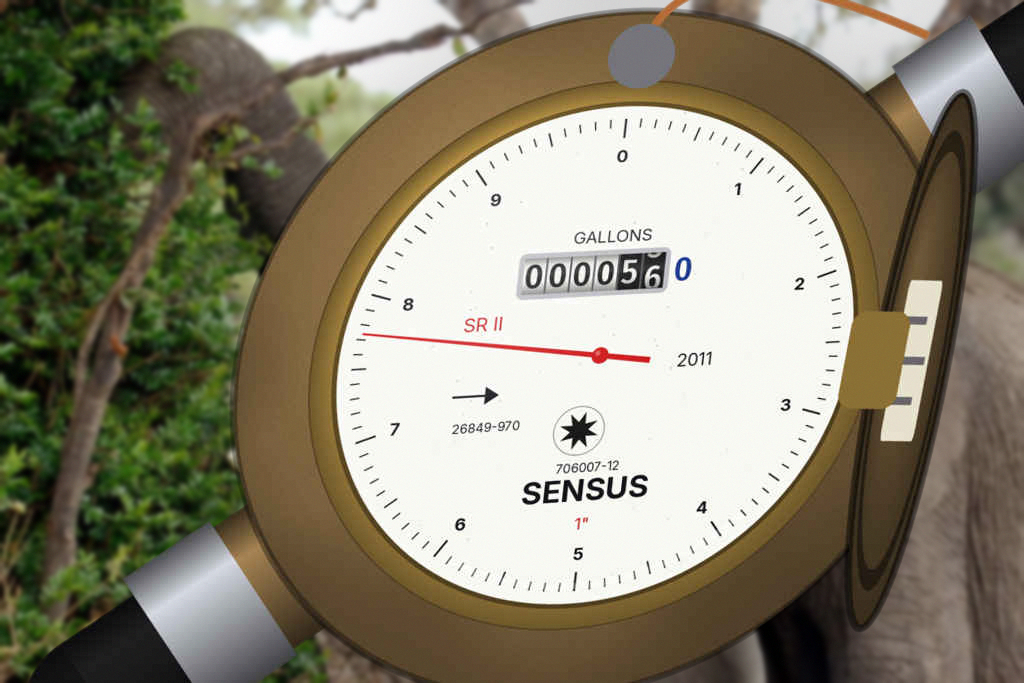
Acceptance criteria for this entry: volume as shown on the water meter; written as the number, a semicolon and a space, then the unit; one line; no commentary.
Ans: 557.7; gal
